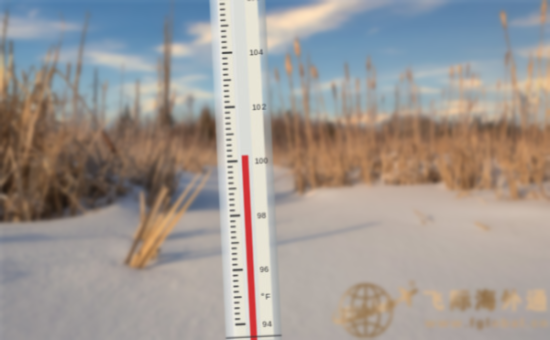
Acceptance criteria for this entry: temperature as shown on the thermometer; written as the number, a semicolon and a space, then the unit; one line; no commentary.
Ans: 100.2; °F
